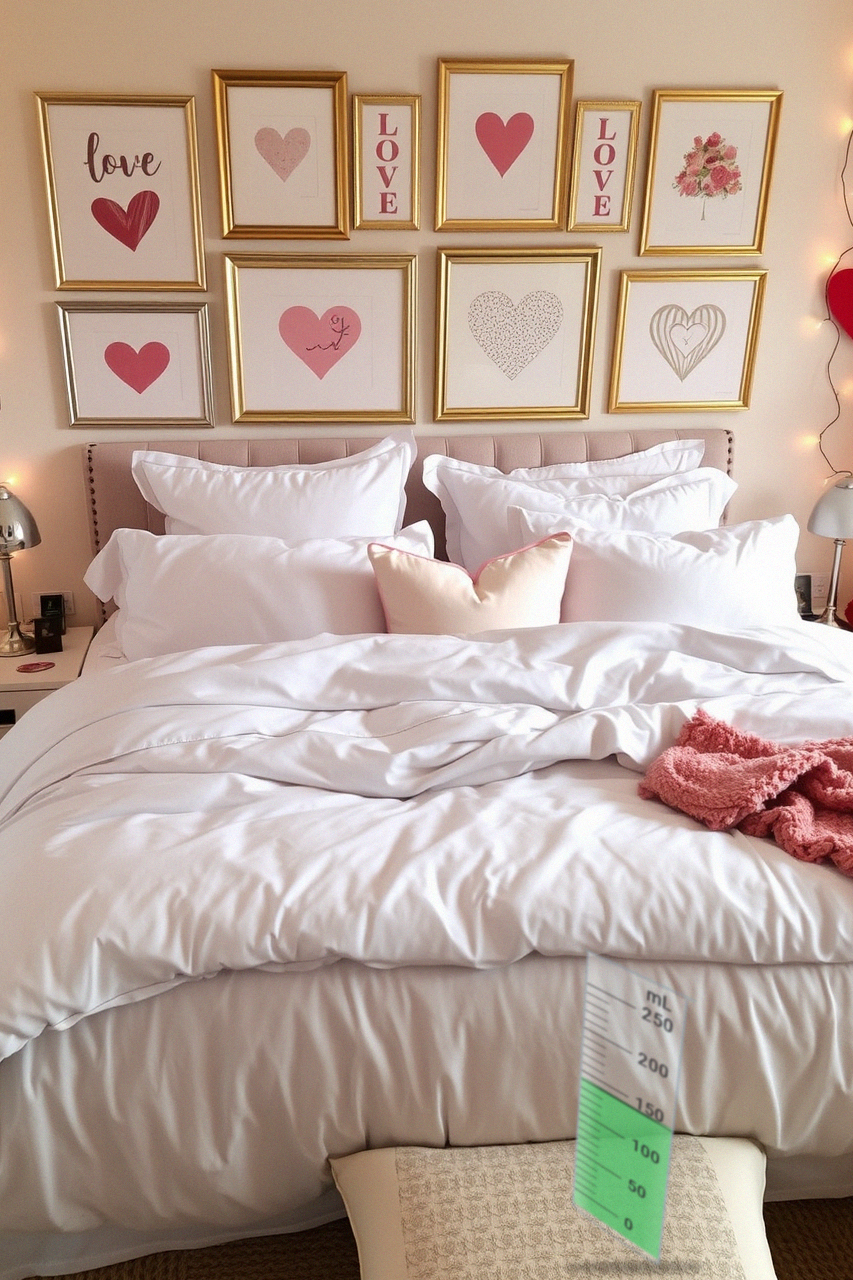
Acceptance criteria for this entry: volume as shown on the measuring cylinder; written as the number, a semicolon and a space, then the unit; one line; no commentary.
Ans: 140; mL
